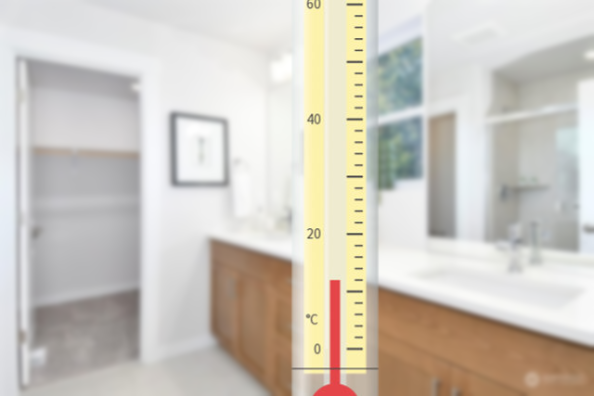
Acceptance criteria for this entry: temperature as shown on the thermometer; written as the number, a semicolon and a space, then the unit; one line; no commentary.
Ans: 12; °C
